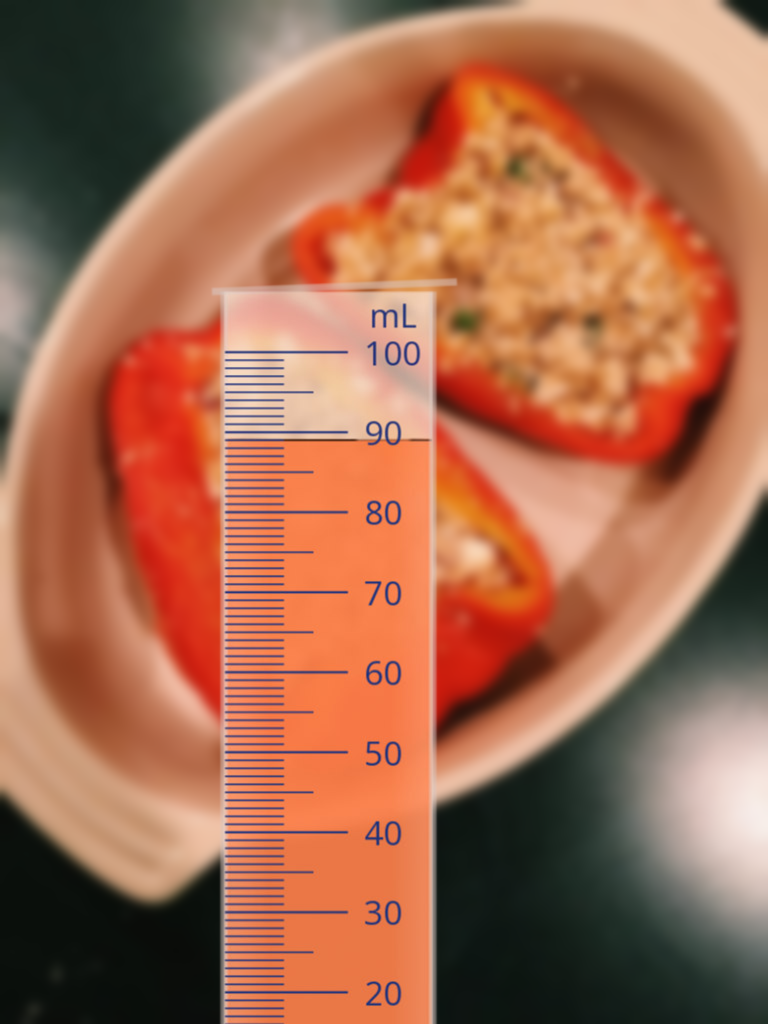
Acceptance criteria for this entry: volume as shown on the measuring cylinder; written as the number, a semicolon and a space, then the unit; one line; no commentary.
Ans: 89; mL
